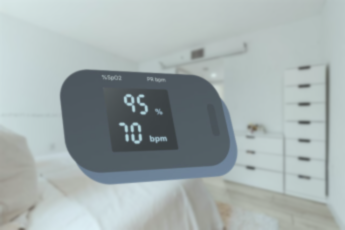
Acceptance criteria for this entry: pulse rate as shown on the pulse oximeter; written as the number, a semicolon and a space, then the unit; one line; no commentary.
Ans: 70; bpm
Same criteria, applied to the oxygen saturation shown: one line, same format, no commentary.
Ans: 95; %
